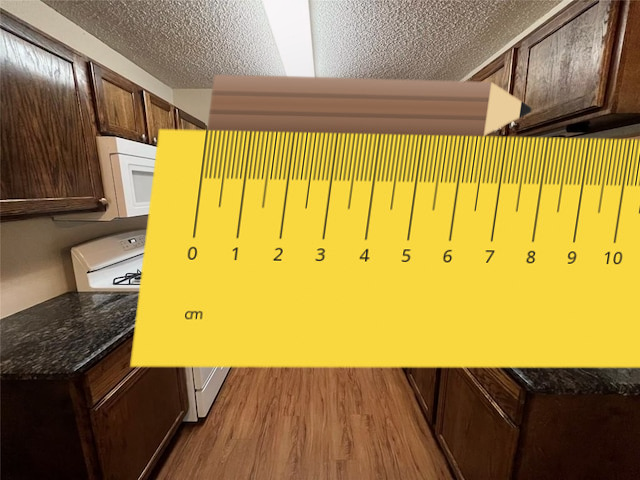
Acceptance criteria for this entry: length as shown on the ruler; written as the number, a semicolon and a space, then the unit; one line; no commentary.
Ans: 7.5; cm
